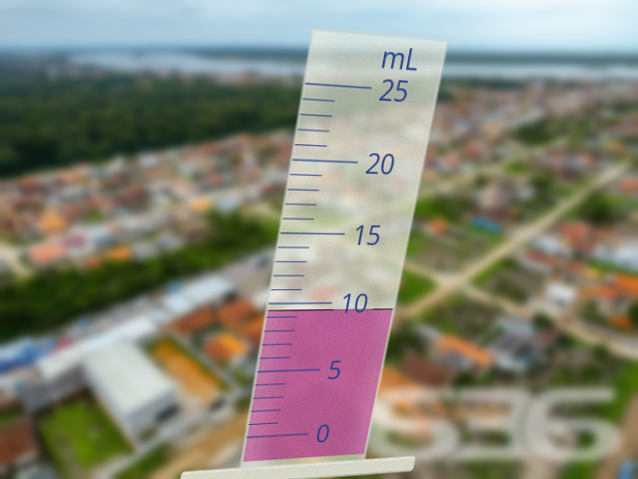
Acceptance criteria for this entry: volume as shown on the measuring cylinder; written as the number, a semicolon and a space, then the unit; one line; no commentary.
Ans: 9.5; mL
